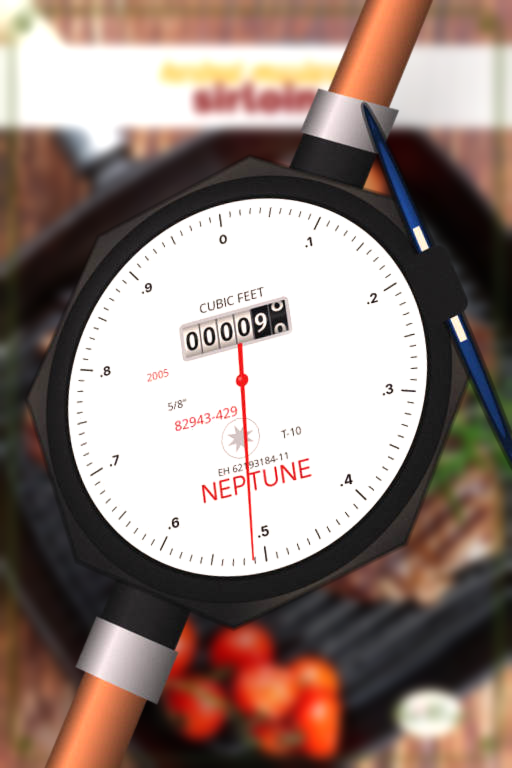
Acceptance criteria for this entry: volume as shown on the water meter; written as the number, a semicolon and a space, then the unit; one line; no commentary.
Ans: 98.51; ft³
